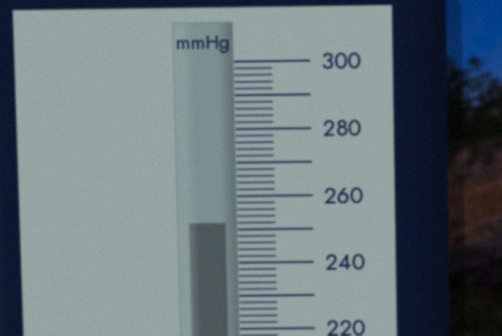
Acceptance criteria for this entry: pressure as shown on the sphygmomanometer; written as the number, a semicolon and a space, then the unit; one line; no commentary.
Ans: 252; mmHg
